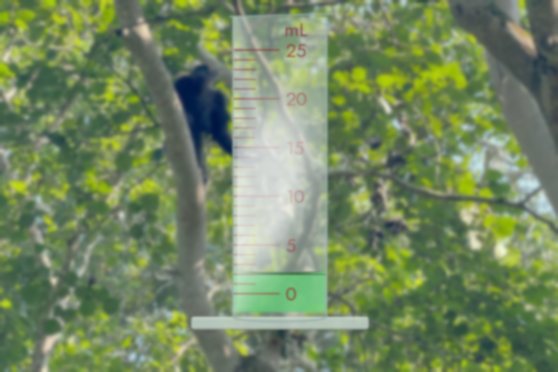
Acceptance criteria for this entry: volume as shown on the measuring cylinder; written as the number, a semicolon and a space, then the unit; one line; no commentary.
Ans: 2; mL
